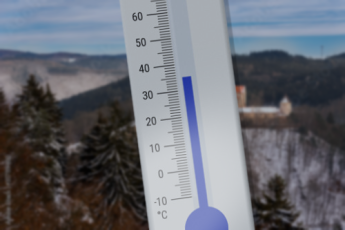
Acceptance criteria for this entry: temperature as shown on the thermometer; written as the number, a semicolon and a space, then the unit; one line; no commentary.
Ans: 35; °C
